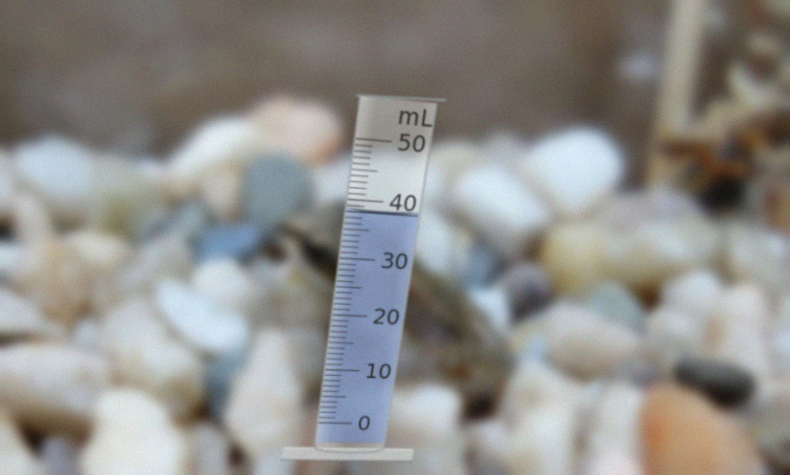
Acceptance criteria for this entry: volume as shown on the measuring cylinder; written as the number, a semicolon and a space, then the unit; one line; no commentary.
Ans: 38; mL
